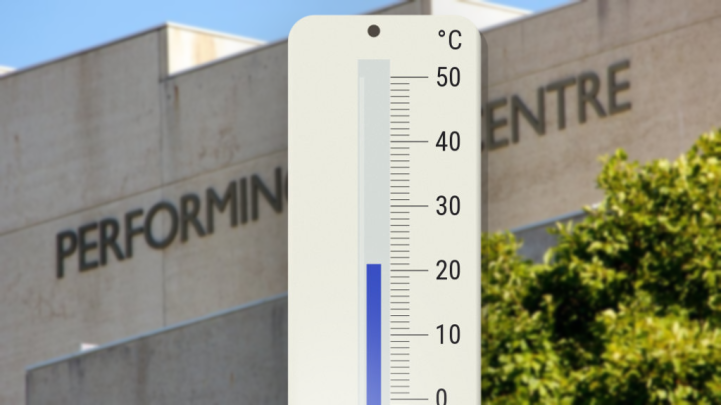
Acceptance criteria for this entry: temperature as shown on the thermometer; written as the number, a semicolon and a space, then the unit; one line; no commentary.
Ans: 21; °C
